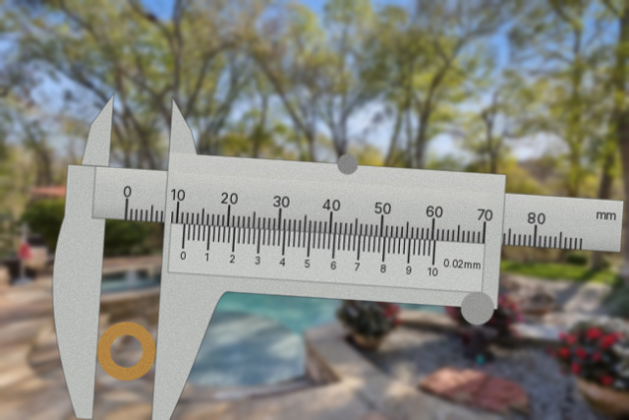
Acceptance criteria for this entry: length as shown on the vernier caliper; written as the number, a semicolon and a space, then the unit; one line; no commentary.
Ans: 11.5; mm
